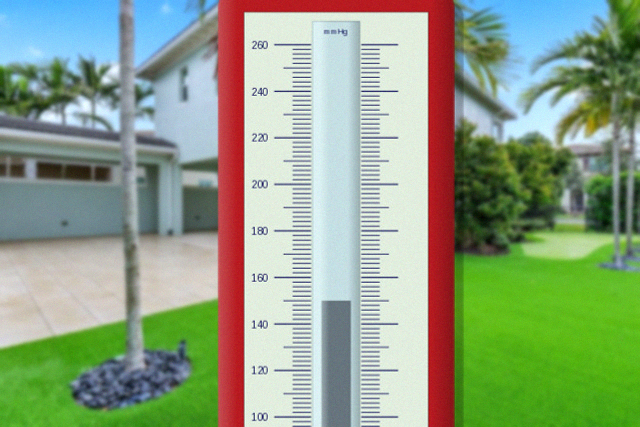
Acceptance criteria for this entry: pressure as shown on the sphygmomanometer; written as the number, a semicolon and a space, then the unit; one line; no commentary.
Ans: 150; mmHg
